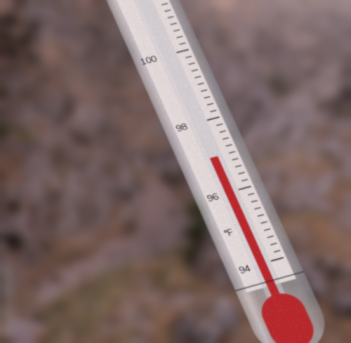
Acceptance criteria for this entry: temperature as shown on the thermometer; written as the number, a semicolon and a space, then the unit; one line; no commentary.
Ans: 97; °F
